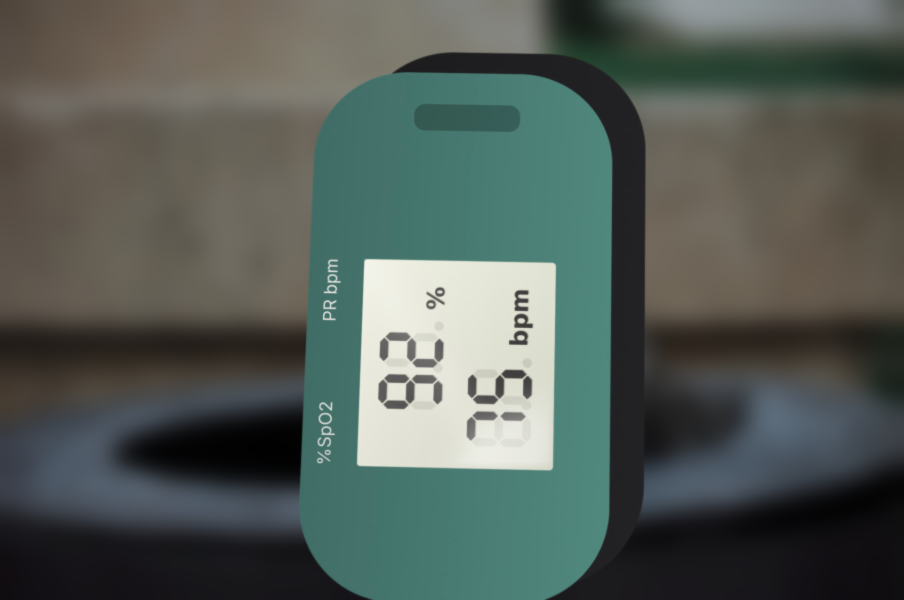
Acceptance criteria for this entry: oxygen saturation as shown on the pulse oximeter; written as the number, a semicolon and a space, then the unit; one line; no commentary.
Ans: 92; %
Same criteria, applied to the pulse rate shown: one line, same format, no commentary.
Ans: 75; bpm
